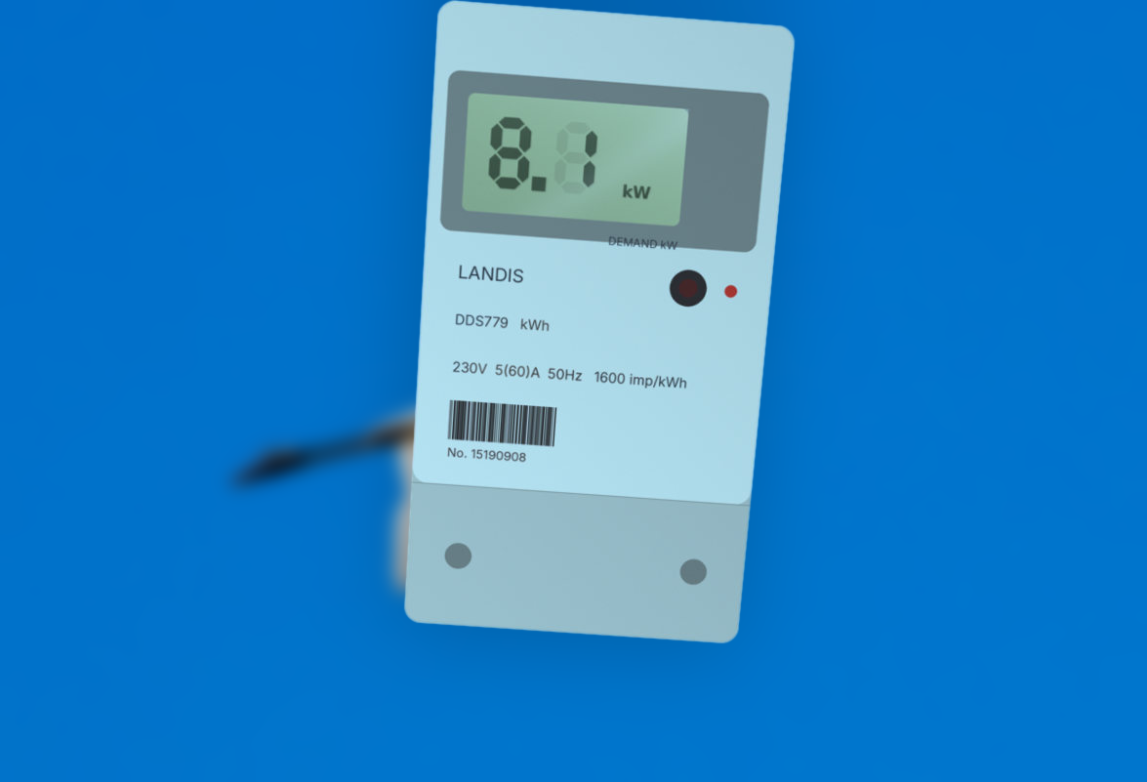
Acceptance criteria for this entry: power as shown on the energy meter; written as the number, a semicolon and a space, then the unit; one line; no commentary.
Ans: 8.1; kW
